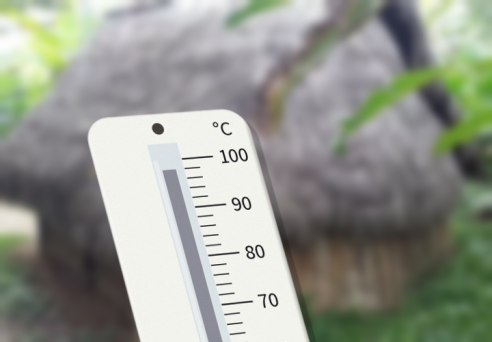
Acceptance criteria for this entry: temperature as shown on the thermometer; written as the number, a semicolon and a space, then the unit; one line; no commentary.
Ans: 98; °C
